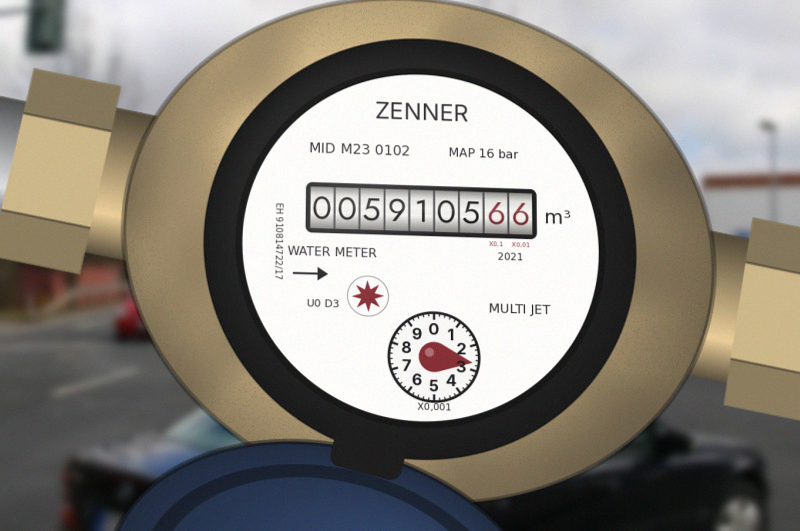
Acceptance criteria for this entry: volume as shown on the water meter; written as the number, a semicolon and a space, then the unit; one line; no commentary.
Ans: 59105.662; m³
